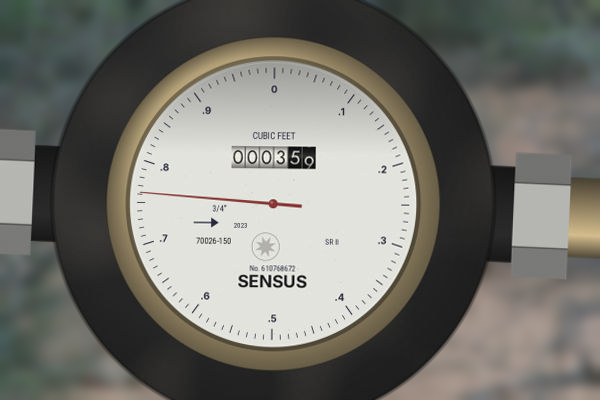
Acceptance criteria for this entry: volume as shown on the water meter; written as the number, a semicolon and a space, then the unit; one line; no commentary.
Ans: 358.76; ft³
